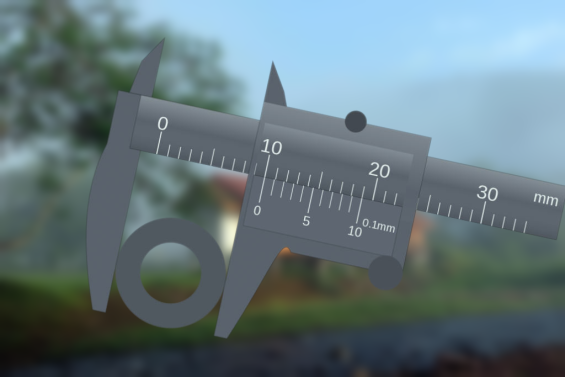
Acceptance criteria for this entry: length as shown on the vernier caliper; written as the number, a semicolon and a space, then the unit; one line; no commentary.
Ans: 10.0; mm
